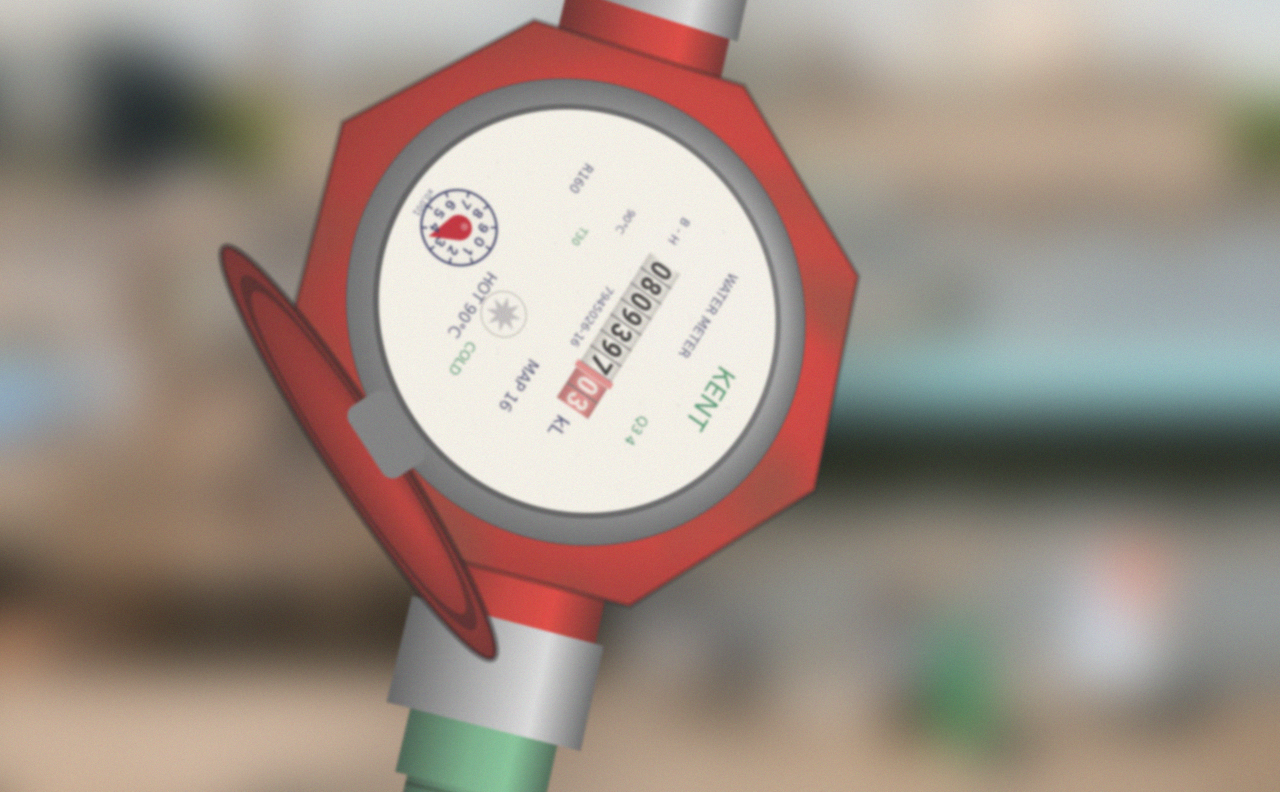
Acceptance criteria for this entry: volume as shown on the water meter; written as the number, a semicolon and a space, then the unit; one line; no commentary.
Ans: 809397.033; kL
